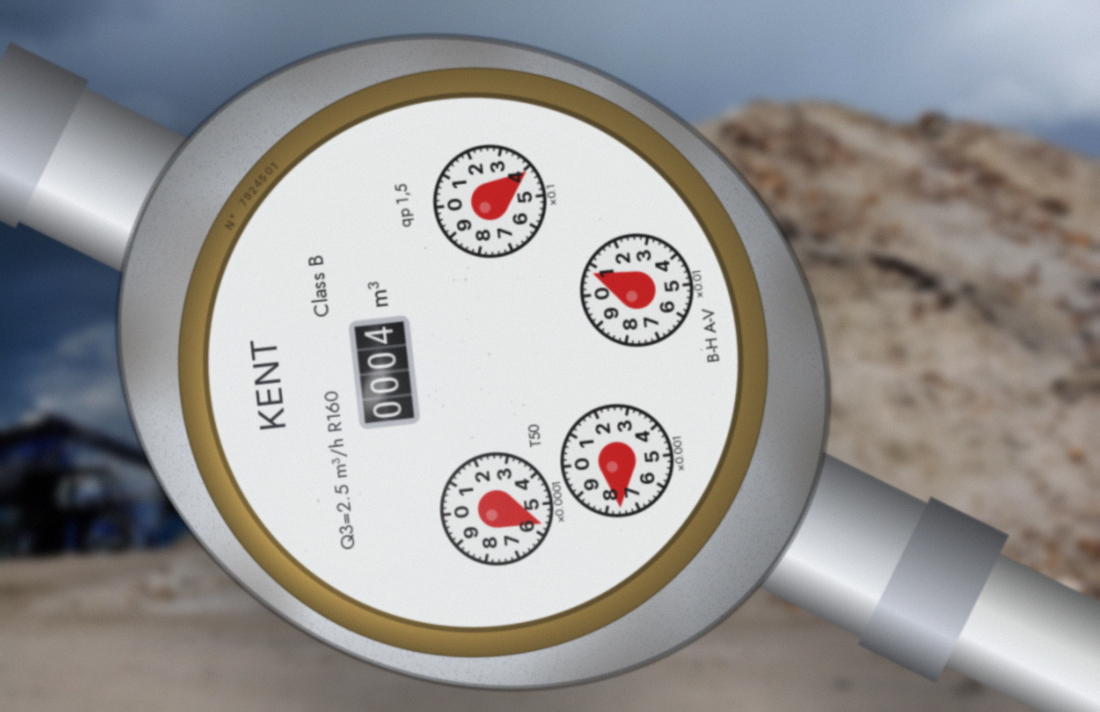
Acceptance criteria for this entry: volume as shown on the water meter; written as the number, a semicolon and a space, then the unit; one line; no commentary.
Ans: 4.4075; m³
